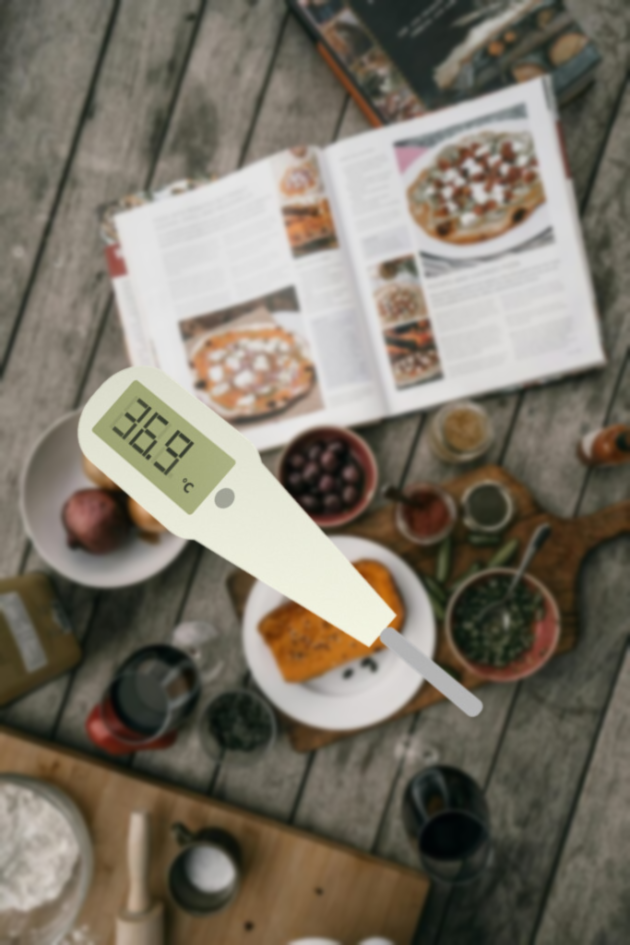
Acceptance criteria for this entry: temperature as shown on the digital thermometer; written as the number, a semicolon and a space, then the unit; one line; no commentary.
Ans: 36.9; °C
